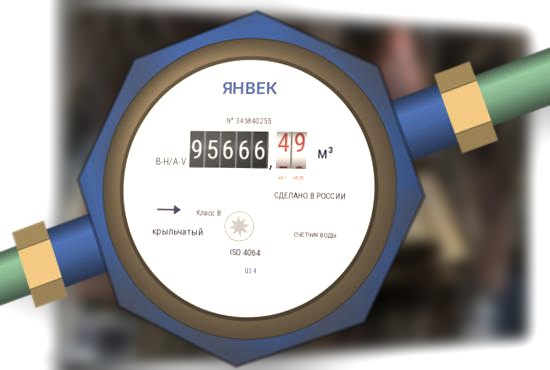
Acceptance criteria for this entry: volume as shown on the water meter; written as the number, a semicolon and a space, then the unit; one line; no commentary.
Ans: 95666.49; m³
